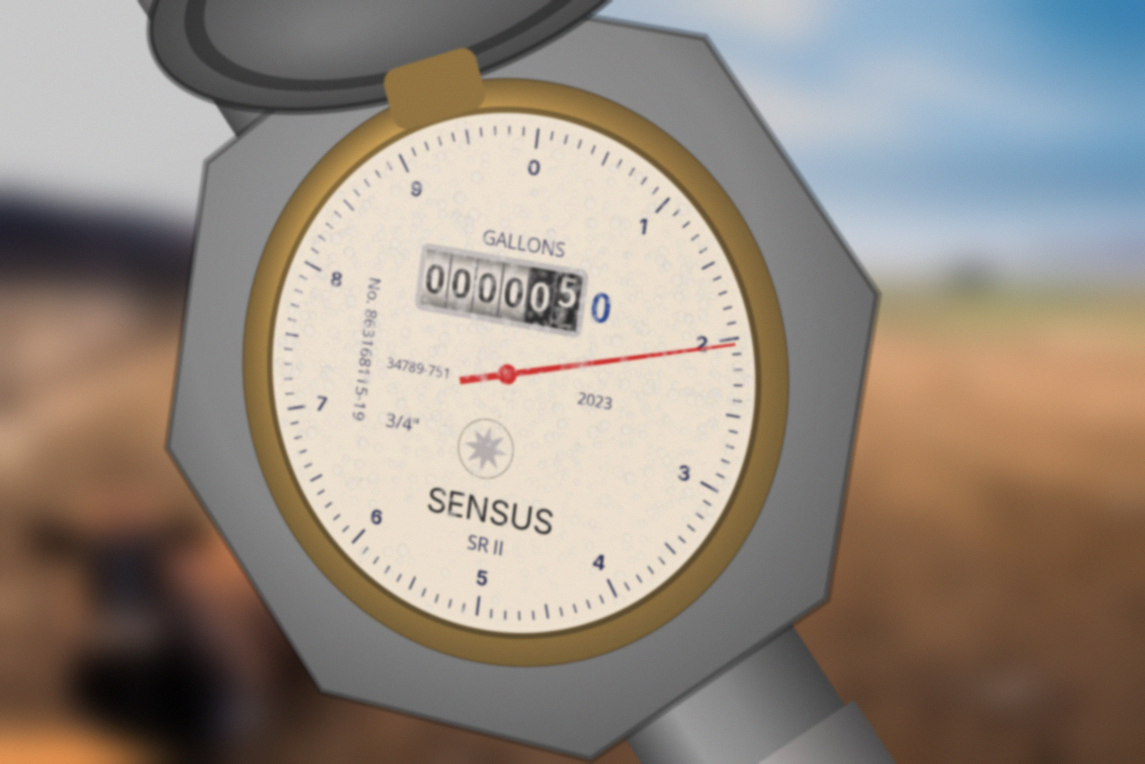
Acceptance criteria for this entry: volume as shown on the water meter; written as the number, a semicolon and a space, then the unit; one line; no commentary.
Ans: 52.0; gal
